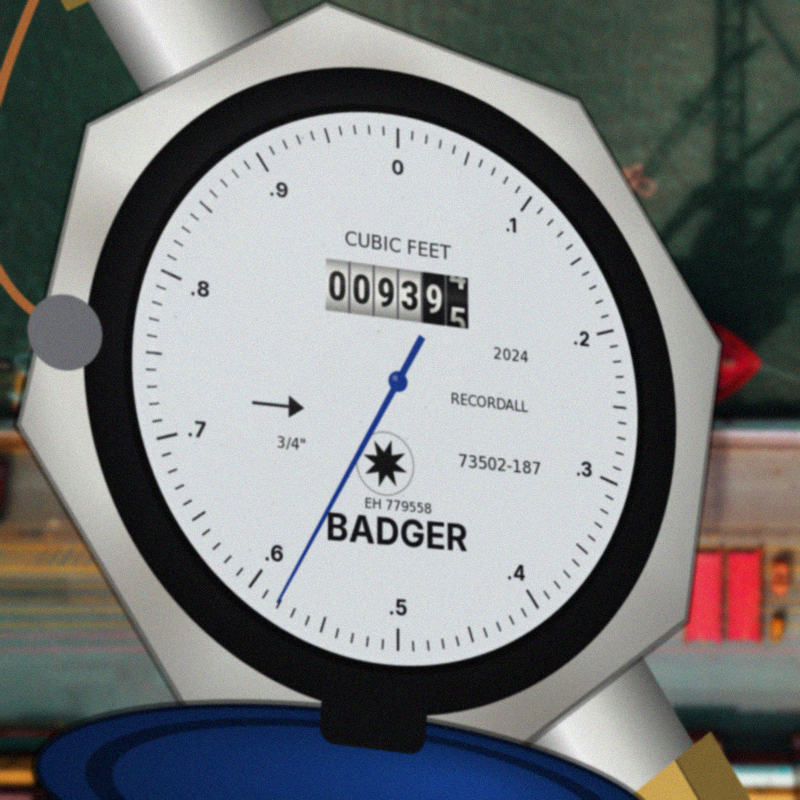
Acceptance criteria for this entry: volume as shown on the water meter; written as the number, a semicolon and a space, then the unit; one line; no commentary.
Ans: 9394.58; ft³
